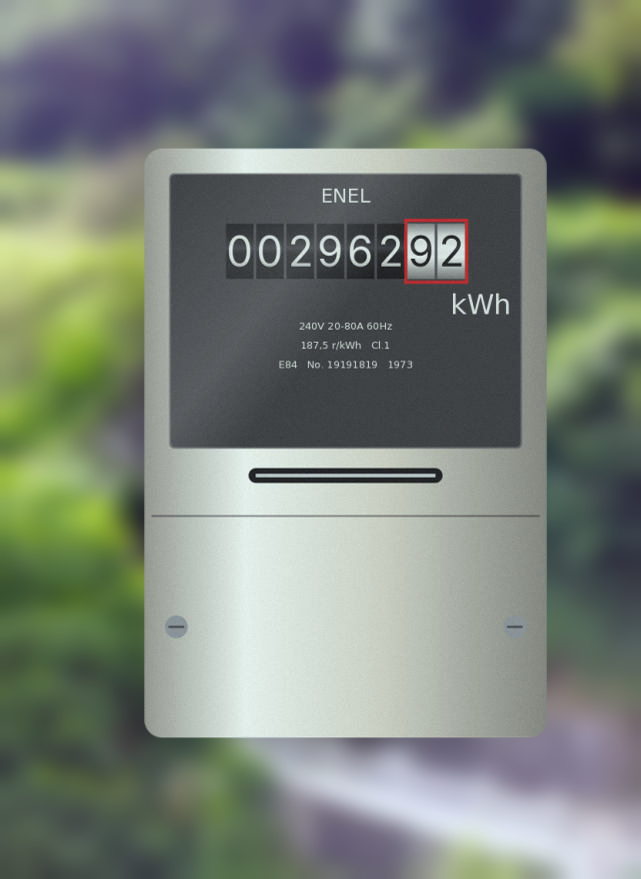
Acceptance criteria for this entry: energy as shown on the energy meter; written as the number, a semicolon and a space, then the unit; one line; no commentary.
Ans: 2962.92; kWh
